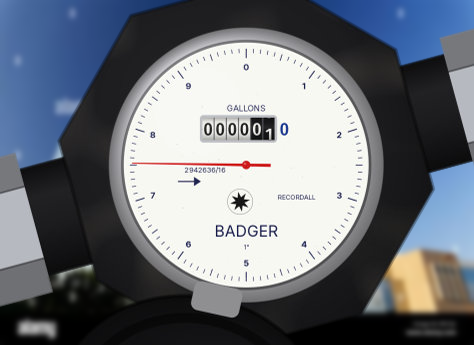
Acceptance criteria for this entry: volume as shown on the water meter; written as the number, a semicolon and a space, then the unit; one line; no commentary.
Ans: 7.5; gal
